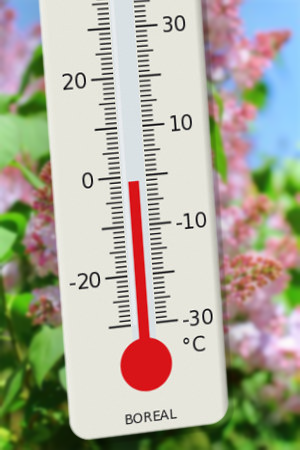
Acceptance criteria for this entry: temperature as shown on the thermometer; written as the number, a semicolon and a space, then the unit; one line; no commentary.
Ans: -1; °C
